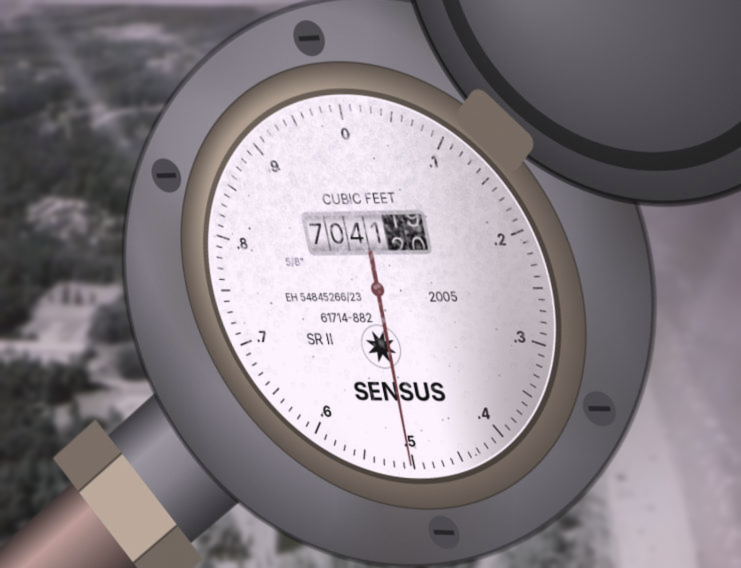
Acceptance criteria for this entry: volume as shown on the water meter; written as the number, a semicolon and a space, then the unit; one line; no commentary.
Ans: 704119.50; ft³
